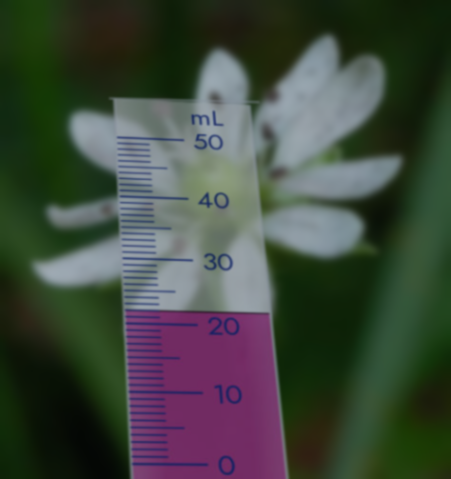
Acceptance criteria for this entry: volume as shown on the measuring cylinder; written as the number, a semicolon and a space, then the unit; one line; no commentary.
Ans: 22; mL
